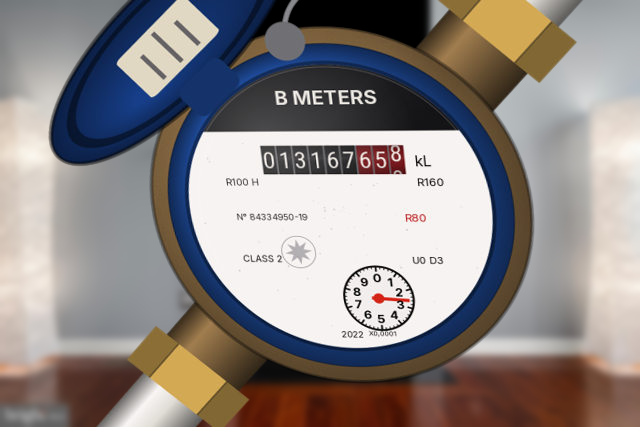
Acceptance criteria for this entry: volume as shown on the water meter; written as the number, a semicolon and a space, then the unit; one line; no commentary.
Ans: 13167.6582; kL
